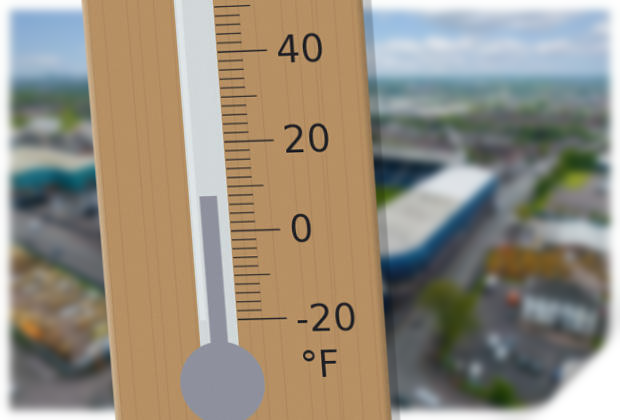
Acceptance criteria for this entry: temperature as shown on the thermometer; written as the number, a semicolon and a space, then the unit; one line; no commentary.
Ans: 8; °F
